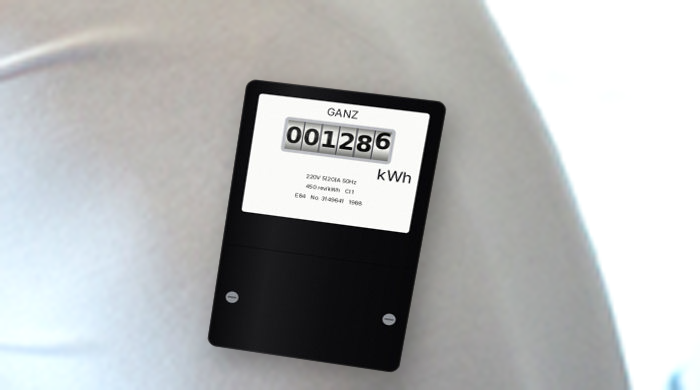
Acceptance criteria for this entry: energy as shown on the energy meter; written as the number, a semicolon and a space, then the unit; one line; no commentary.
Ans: 1286; kWh
